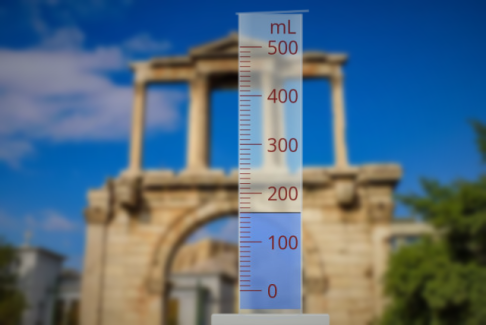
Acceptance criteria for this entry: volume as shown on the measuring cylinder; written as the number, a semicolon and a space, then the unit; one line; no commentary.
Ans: 160; mL
